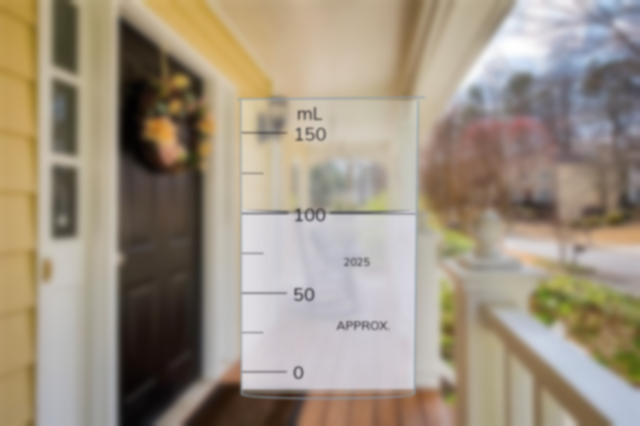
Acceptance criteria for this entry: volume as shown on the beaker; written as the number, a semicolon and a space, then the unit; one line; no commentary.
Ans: 100; mL
